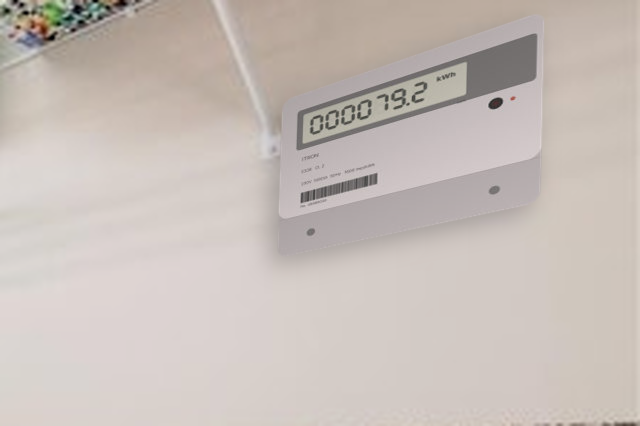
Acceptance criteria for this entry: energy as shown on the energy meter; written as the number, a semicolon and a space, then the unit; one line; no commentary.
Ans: 79.2; kWh
